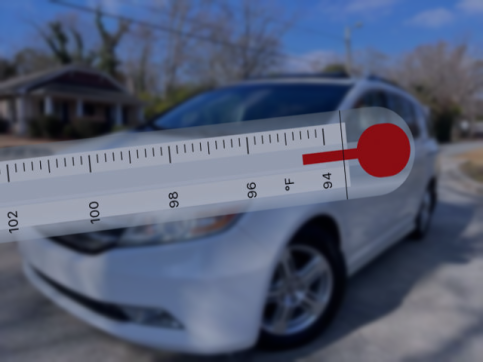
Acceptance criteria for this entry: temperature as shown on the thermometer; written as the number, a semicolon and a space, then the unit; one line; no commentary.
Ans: 94.6; °F
